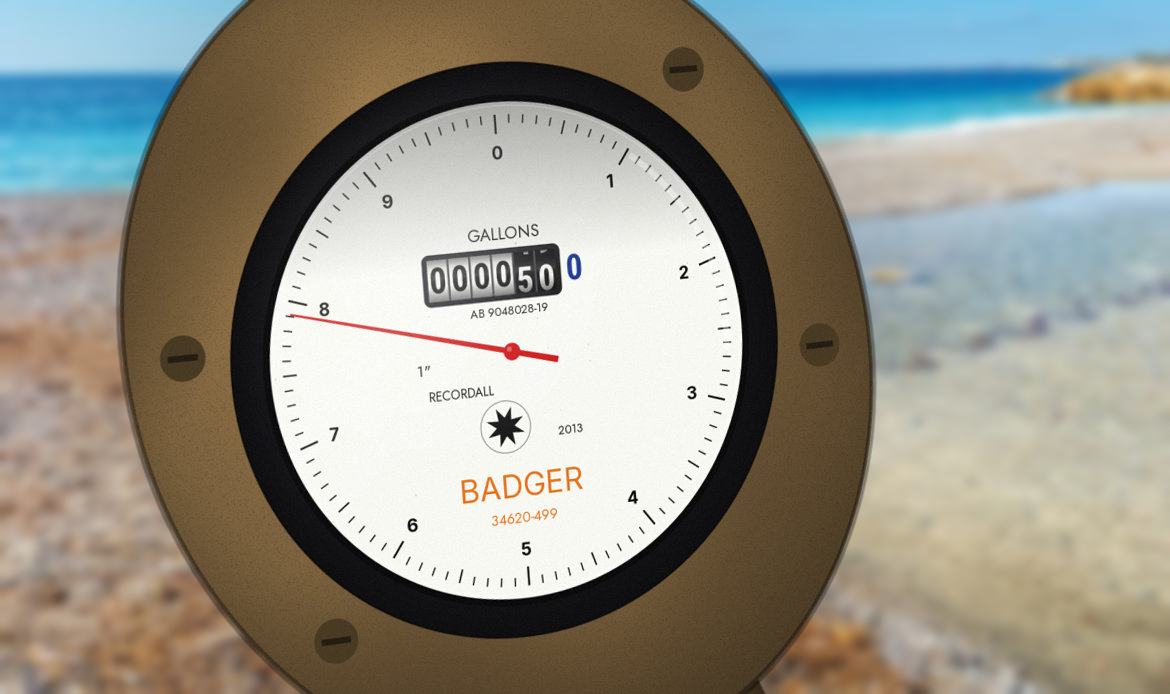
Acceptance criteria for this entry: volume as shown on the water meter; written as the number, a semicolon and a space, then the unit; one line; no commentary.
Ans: 497.9; gal
